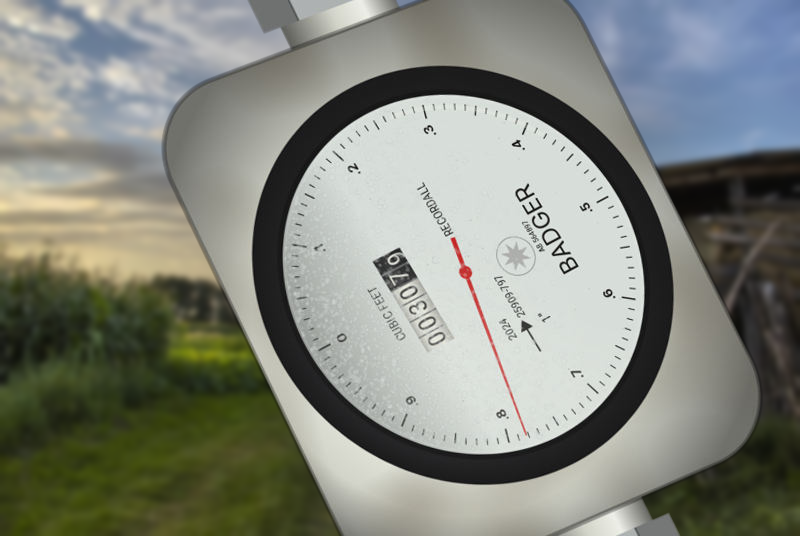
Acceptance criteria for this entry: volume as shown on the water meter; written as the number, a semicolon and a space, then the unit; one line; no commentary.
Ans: 3078.78; ft³
